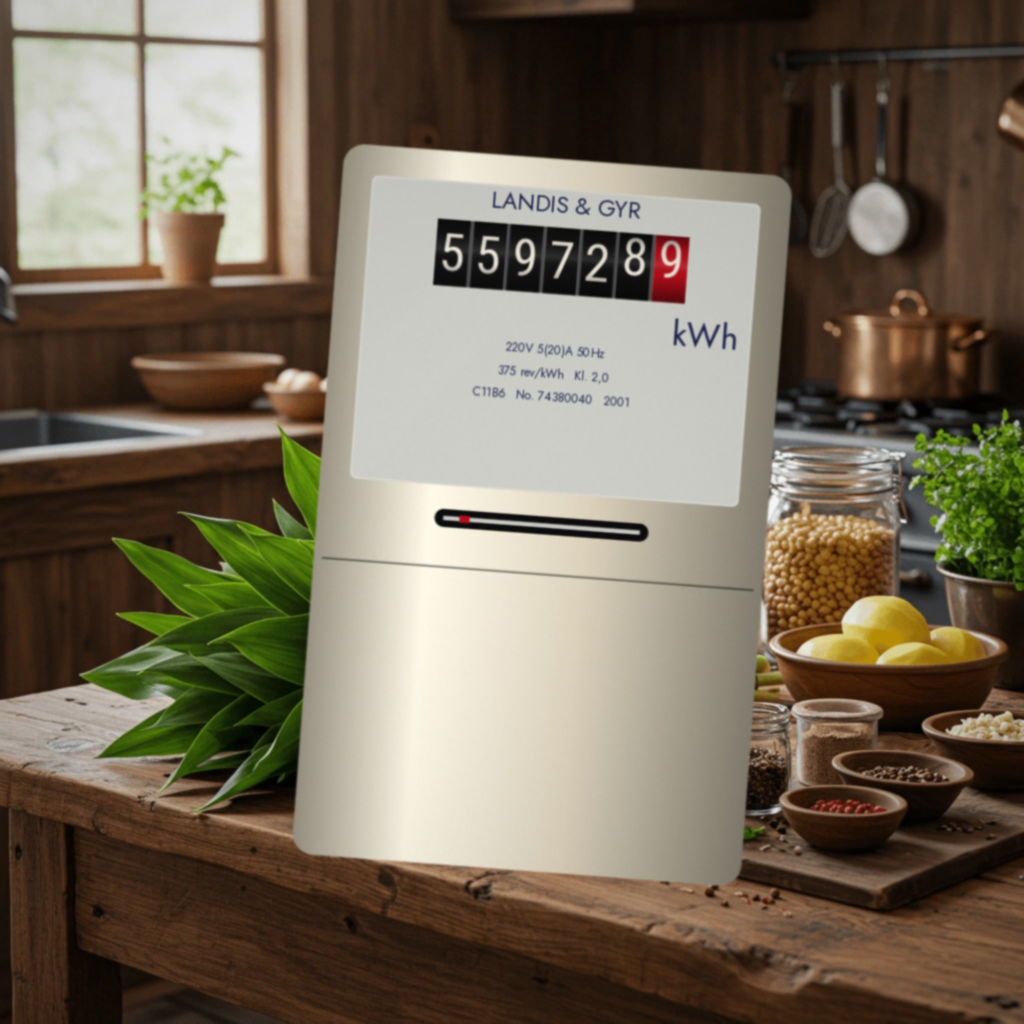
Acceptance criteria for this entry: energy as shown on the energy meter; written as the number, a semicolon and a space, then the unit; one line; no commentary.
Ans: 559728.9; kWh
